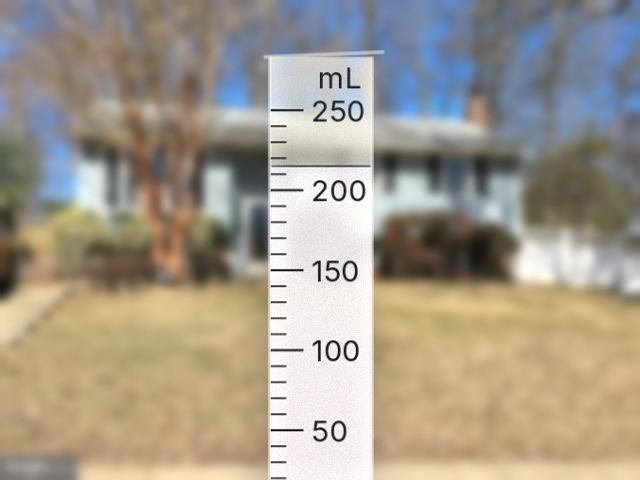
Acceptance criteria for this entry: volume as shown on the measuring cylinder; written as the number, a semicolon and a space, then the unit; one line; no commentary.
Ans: 215; mL
